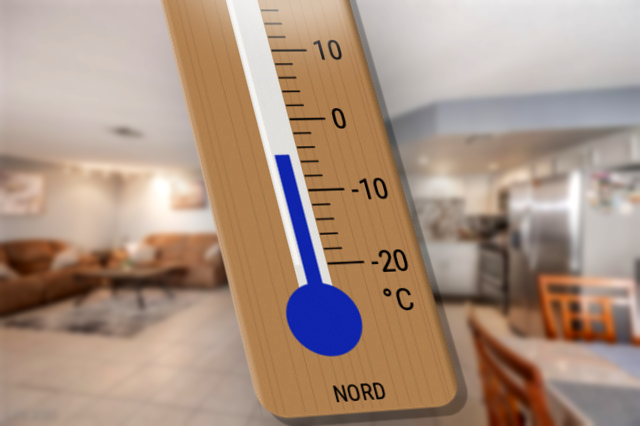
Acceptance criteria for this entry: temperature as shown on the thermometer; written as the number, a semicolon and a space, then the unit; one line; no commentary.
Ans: -5; °C
